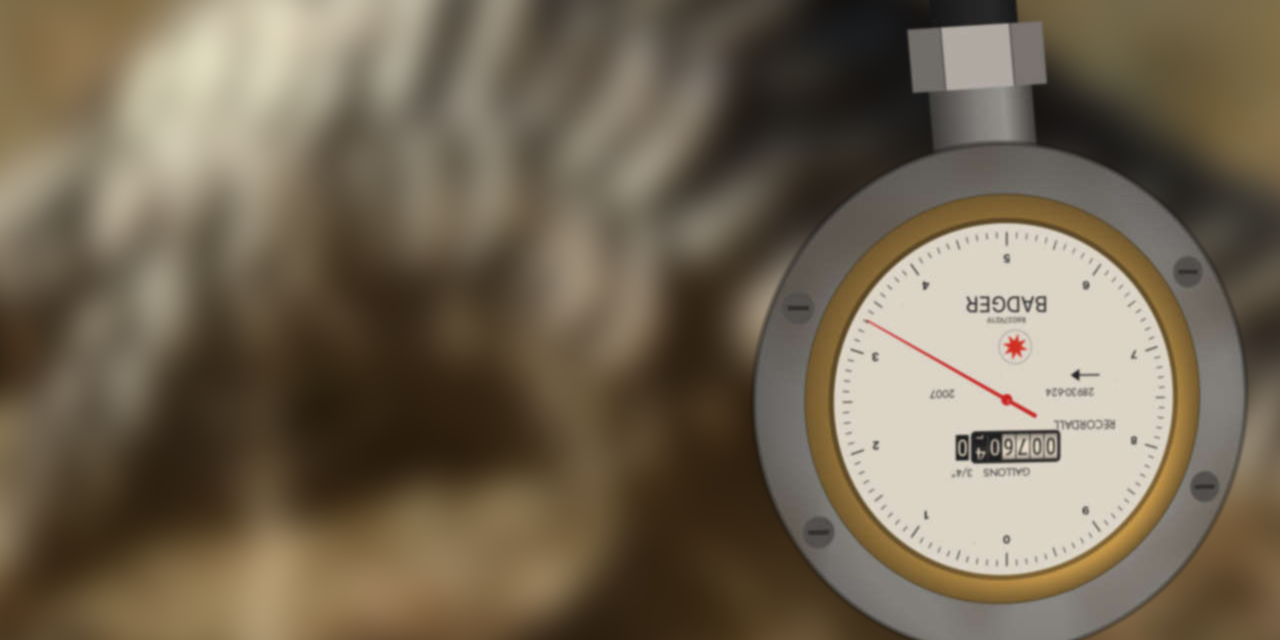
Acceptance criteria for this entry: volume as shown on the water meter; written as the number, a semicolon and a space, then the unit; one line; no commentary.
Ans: 76043.3; gal
